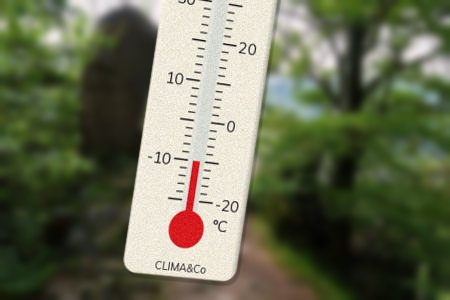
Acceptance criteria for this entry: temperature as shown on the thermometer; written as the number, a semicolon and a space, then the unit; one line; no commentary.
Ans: -10; °C
